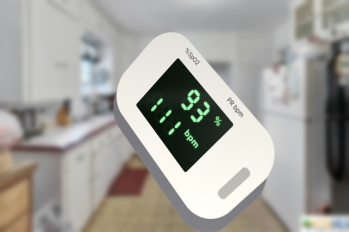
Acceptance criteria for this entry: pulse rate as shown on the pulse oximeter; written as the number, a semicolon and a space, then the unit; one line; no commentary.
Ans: 111; bpm
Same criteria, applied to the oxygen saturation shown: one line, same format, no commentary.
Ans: 93; %
